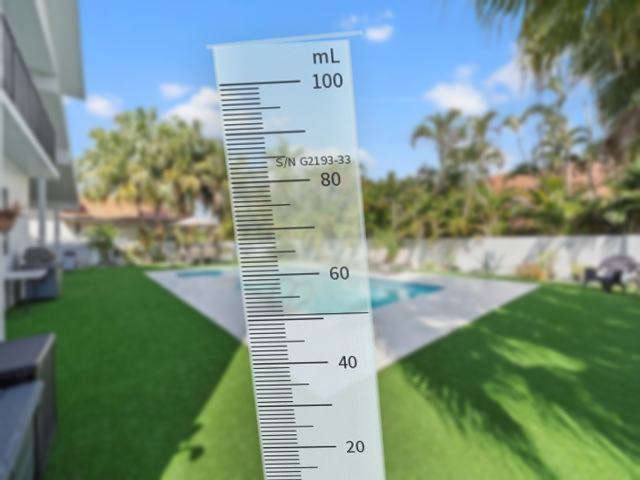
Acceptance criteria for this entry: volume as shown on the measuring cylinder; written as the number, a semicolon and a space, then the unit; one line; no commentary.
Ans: 51; mL
